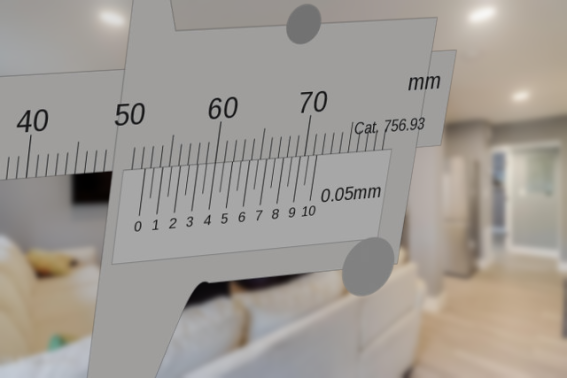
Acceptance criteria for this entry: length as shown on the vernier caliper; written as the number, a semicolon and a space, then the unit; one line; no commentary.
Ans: 52.4; mm
